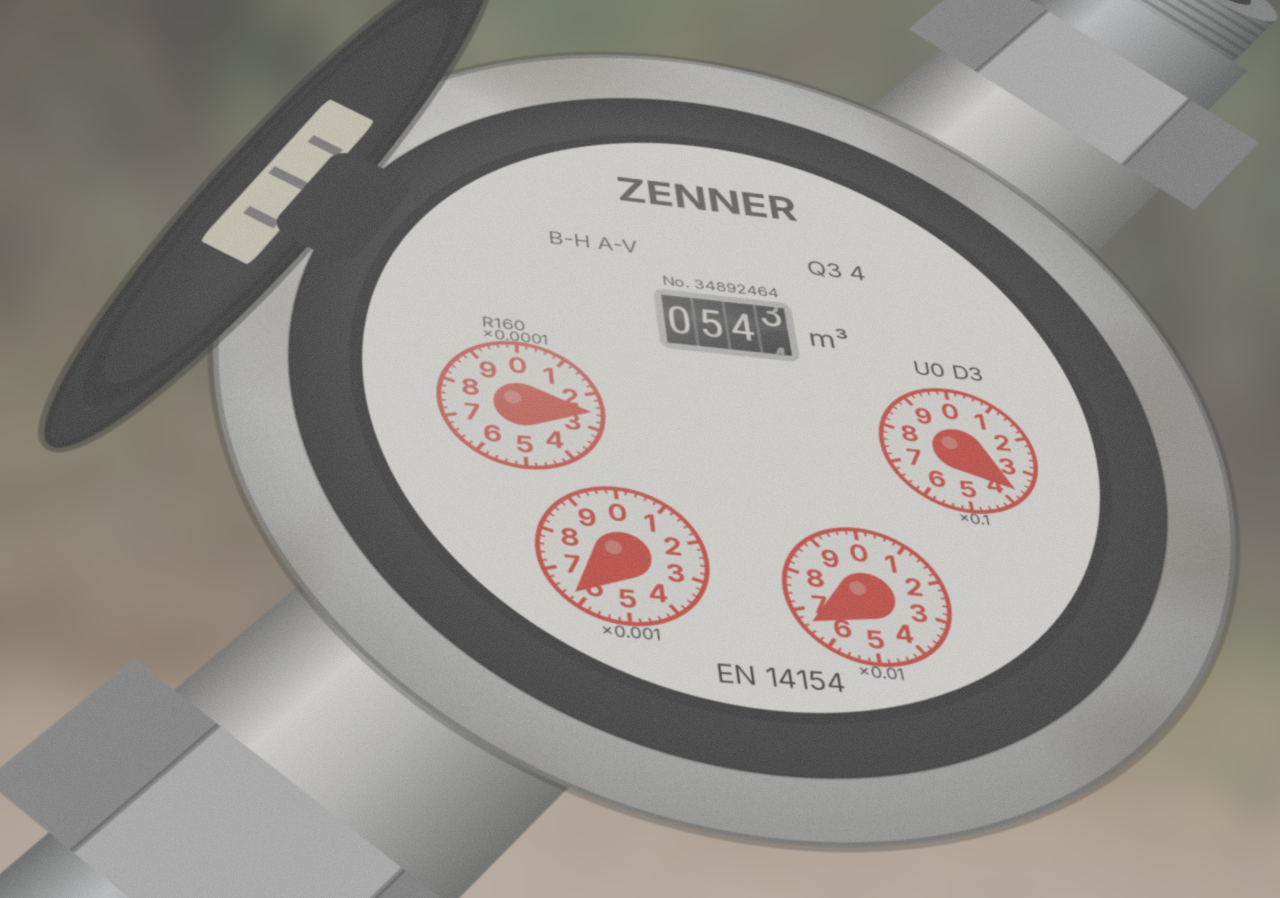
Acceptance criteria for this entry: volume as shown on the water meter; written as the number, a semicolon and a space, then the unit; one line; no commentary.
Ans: 543.3662; m³
